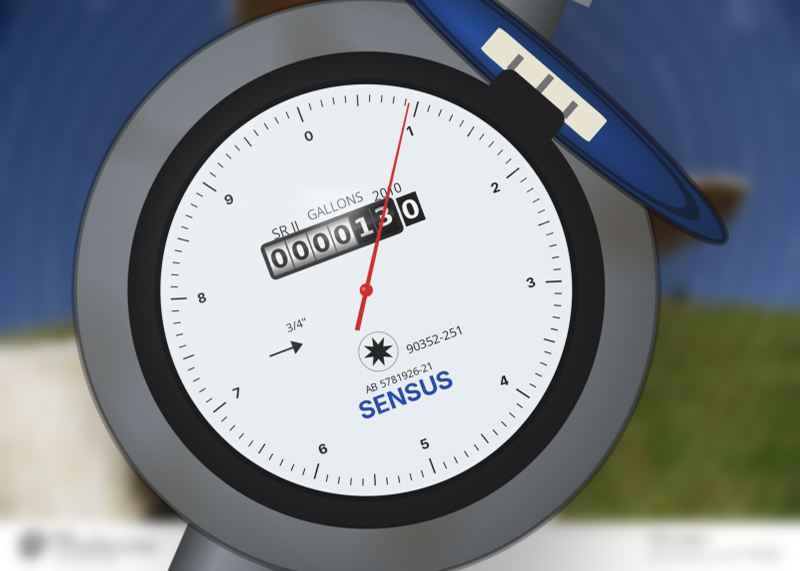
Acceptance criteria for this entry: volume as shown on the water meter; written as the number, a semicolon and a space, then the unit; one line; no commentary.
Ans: 130.9; gal
